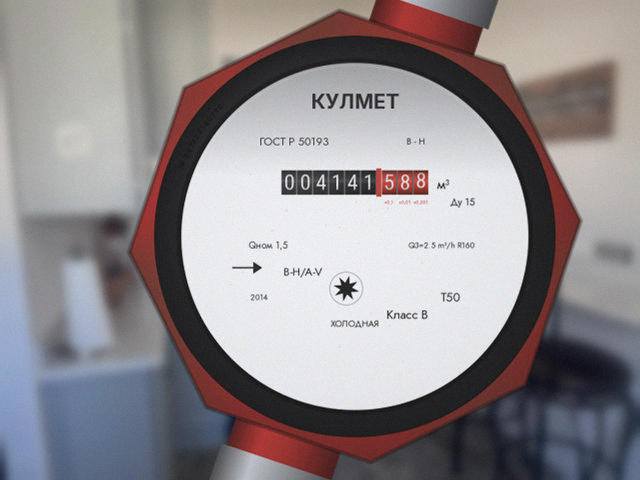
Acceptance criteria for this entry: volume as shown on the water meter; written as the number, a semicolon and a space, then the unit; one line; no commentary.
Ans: 4141.588; m³
